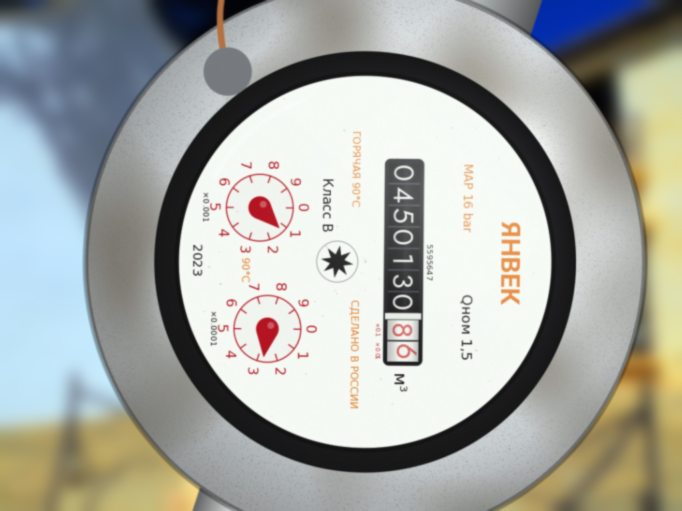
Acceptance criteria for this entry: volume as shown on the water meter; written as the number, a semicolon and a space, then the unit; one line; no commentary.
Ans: 450130.8612; m³
